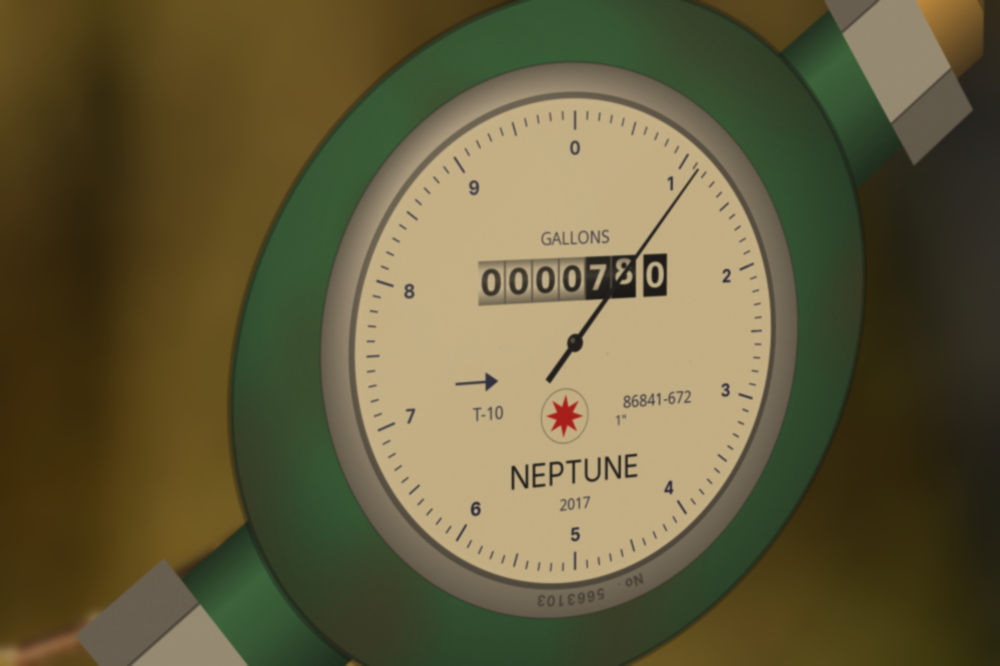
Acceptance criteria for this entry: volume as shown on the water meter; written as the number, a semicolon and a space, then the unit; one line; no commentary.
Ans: 781.1; gal
